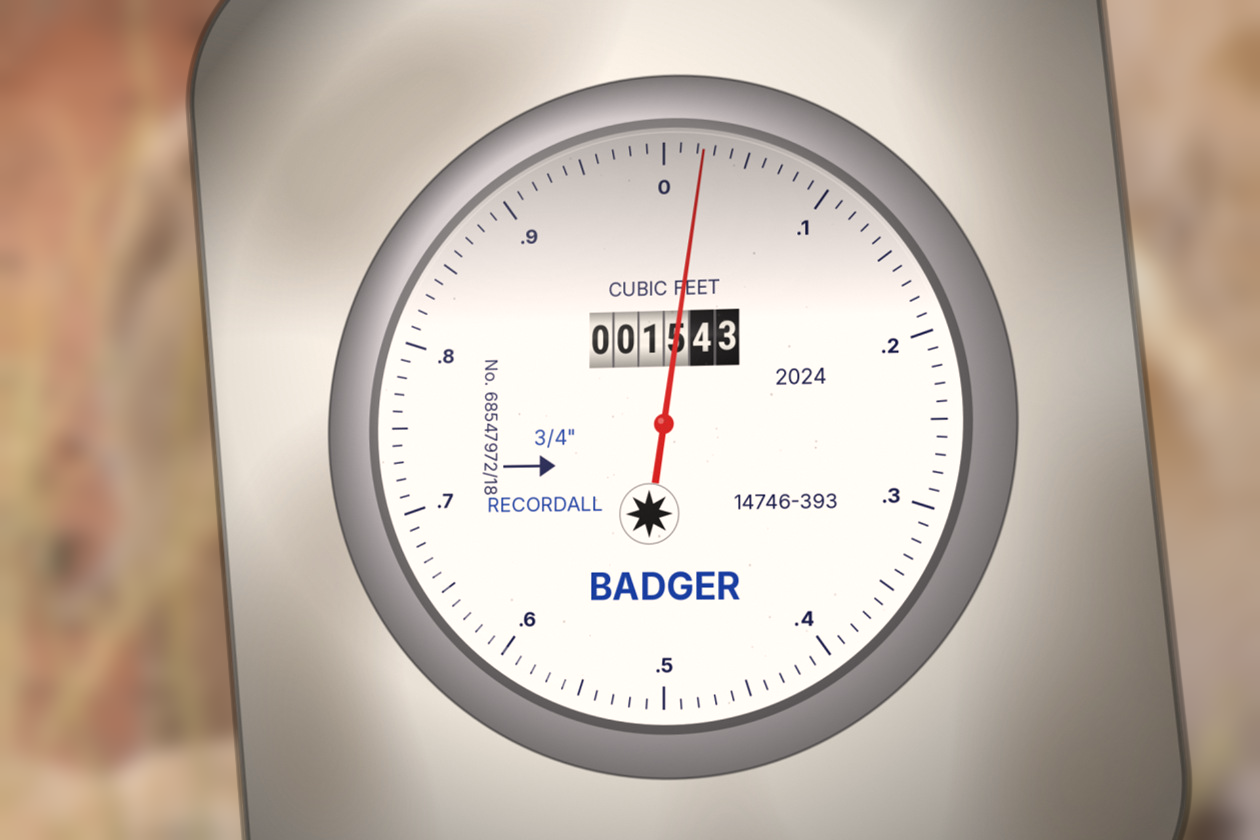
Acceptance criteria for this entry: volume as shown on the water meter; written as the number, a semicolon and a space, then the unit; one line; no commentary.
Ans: 1543.02; ft³
